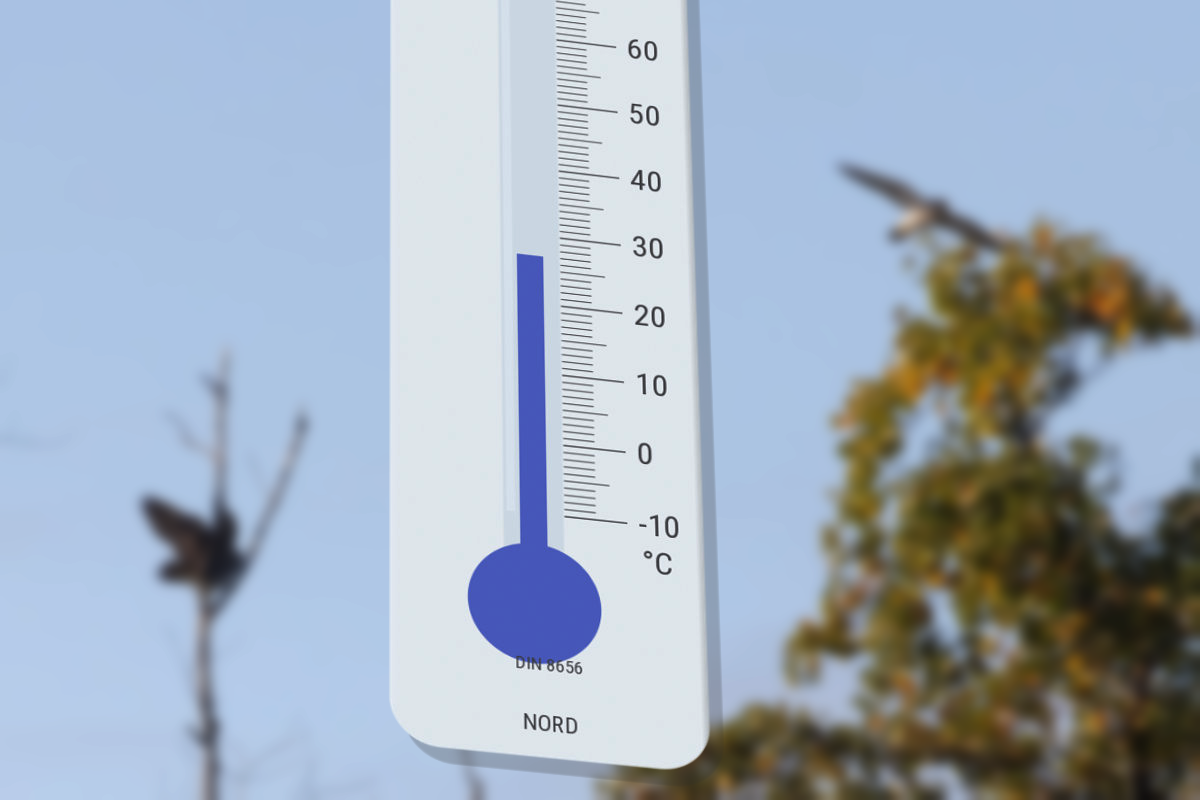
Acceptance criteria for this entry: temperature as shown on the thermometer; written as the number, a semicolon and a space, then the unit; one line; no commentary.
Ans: 27; °C
